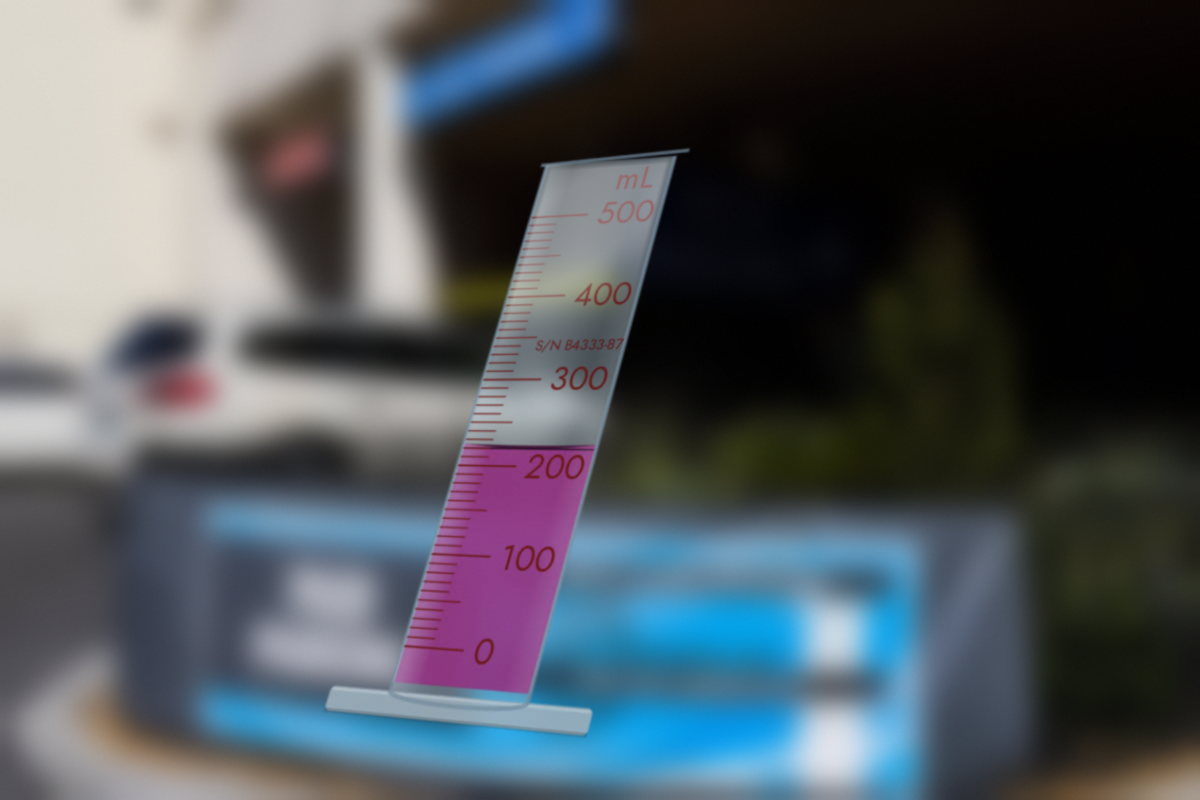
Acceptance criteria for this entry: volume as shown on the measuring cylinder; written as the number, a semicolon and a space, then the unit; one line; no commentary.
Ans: 220; mL
